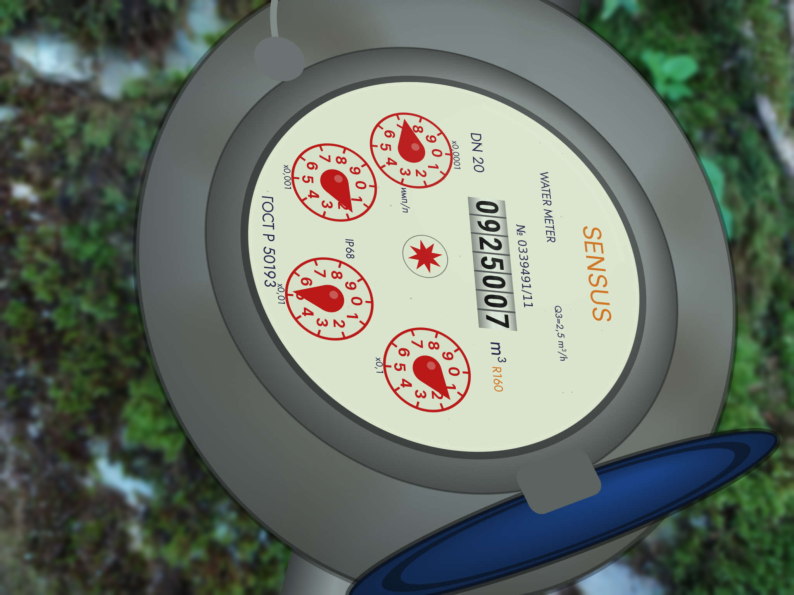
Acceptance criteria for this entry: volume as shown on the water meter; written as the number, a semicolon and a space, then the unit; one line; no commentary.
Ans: 925007.1517; m³
